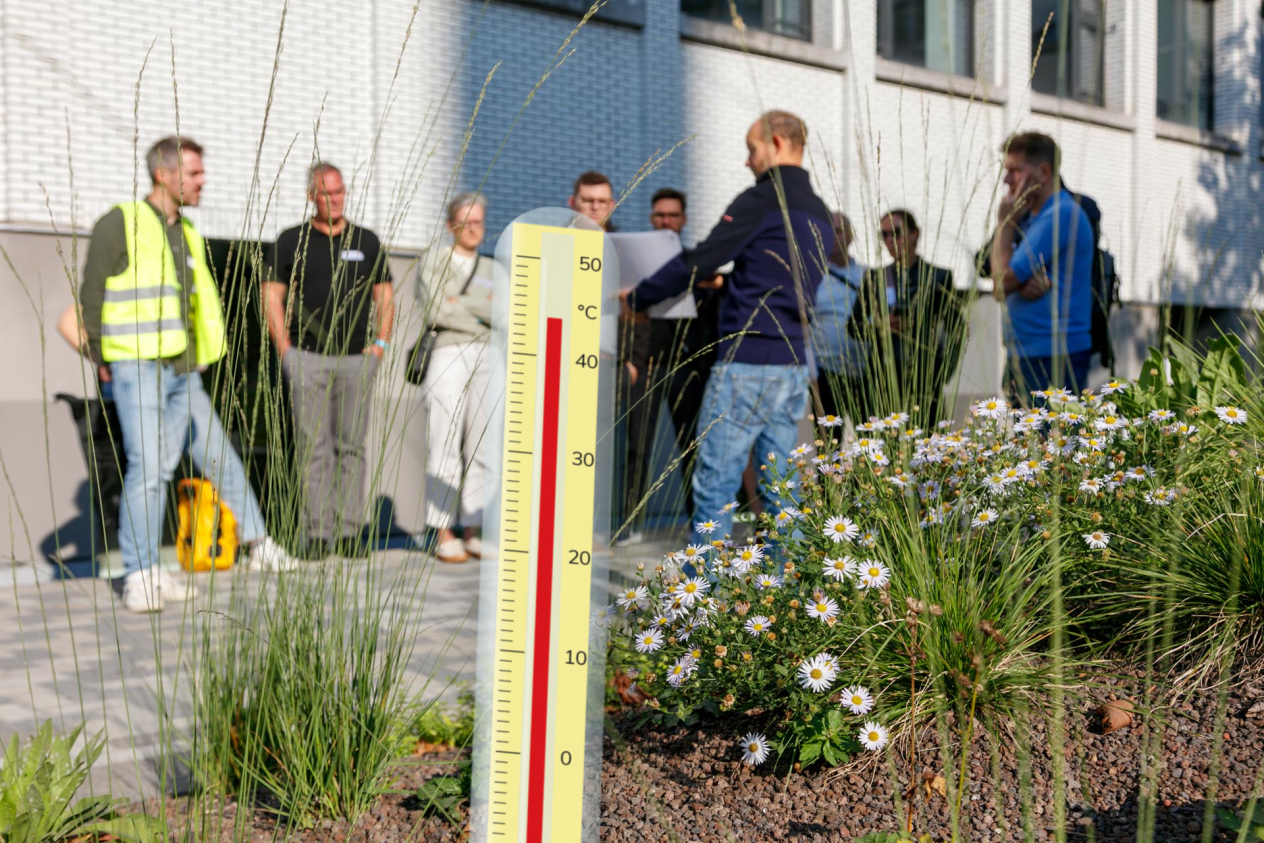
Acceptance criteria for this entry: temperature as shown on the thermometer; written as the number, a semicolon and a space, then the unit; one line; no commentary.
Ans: 44; °C
